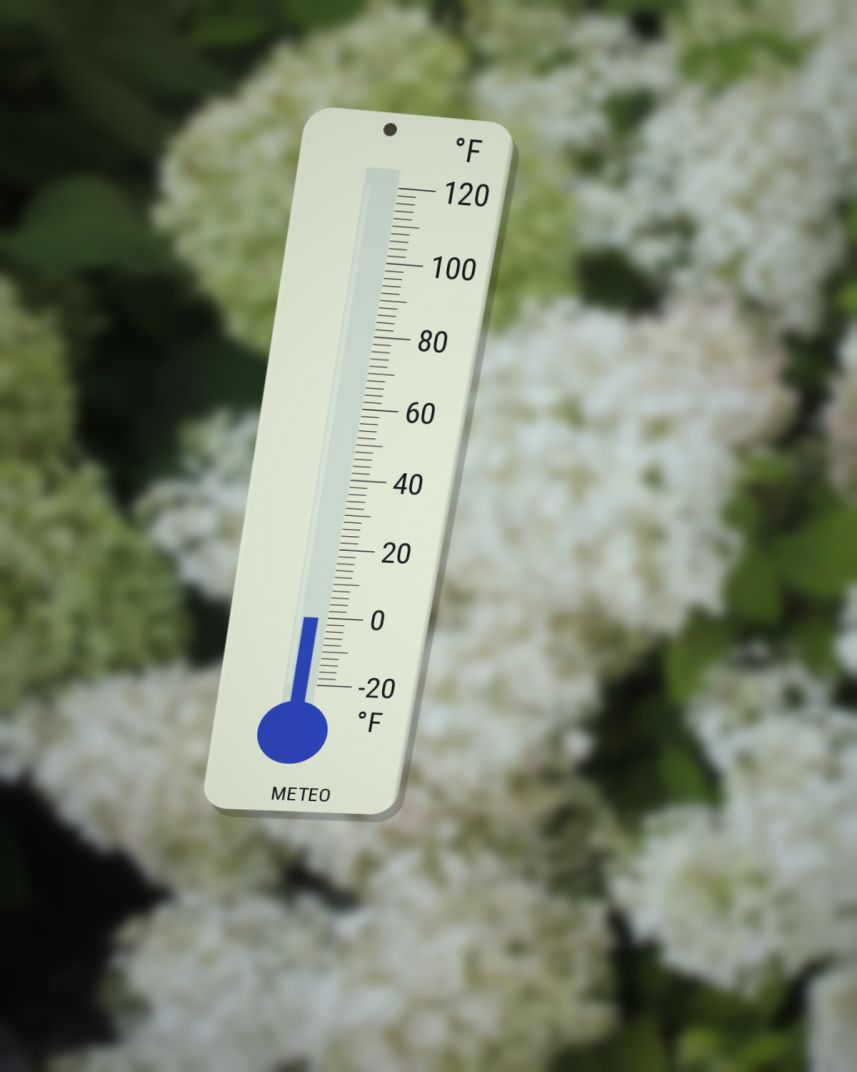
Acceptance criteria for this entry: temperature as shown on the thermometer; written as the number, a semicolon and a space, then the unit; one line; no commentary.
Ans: 0; °F
